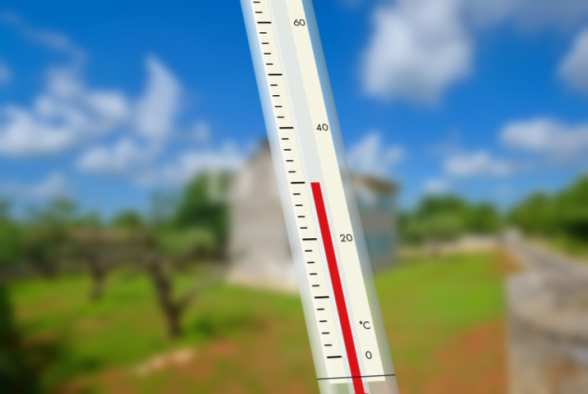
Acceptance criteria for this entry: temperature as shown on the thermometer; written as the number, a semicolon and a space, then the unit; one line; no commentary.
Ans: 30; °C
